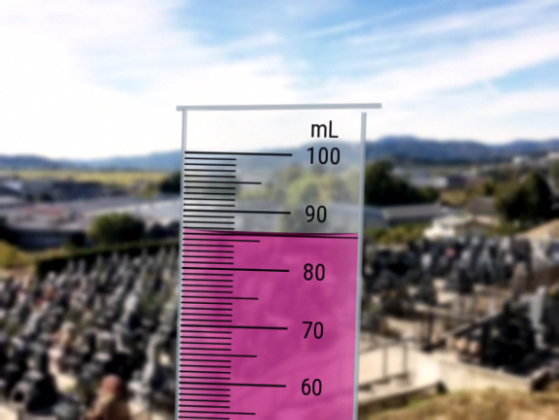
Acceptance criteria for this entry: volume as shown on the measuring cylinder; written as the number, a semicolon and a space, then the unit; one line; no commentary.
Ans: 86; mL
